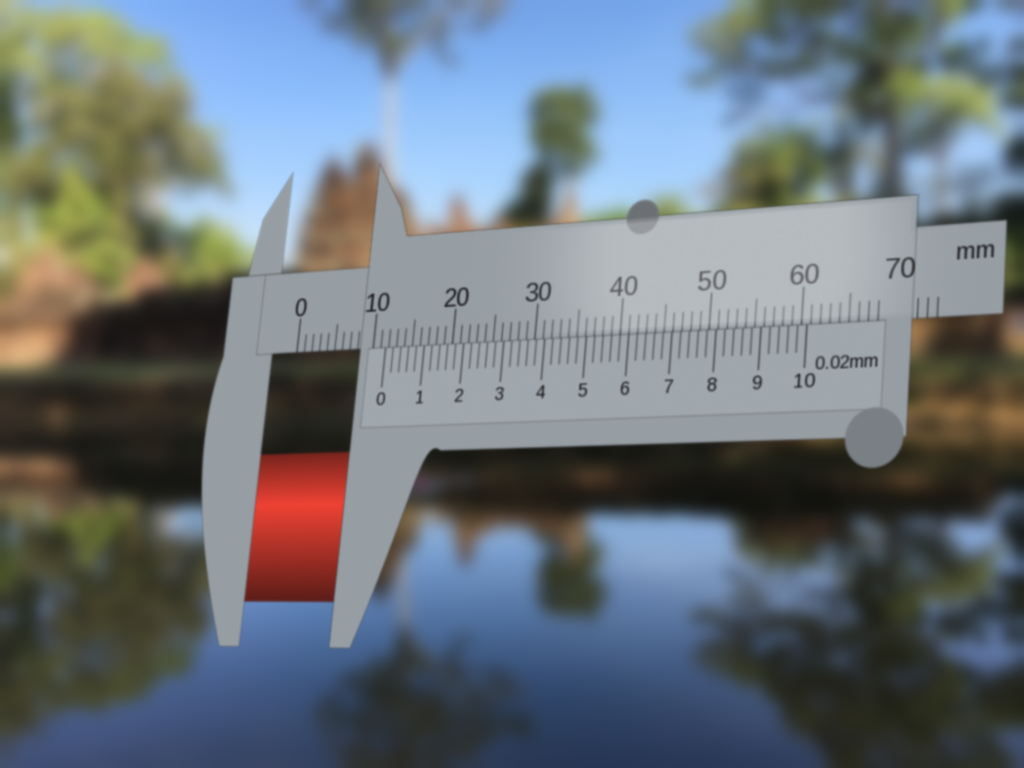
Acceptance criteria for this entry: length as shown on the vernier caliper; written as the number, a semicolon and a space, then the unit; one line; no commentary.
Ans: 11.6; mm
